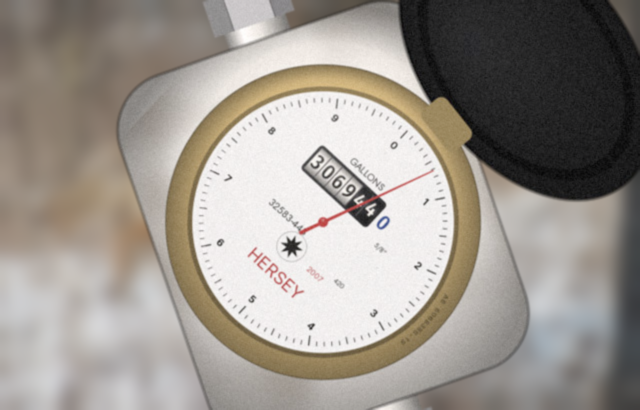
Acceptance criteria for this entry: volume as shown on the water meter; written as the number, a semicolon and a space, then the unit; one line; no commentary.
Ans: 3069440.6; gal
